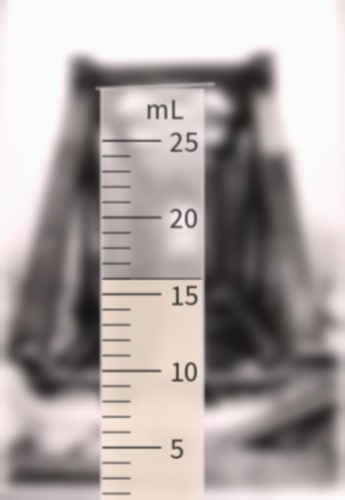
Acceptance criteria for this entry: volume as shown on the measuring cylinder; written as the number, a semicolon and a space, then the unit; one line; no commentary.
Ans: 16; mL
